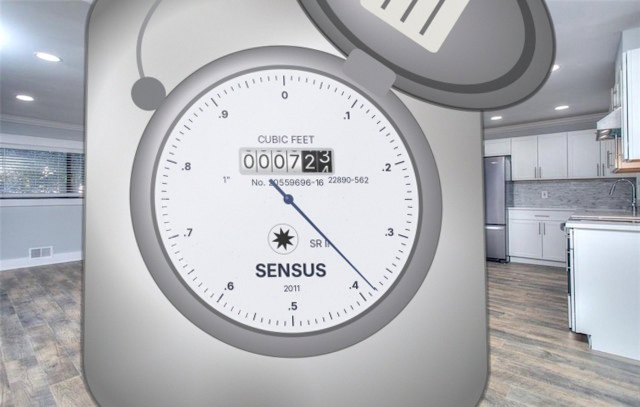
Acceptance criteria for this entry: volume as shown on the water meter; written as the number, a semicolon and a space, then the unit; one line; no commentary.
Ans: 723.38; ft³
